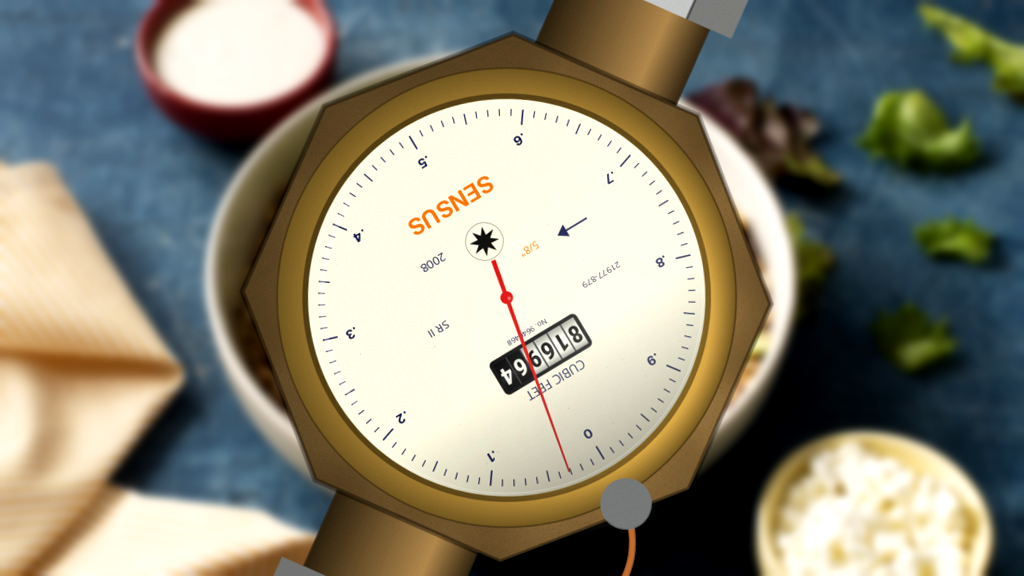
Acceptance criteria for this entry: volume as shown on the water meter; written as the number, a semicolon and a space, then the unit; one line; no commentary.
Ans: 816964.03; ft³
